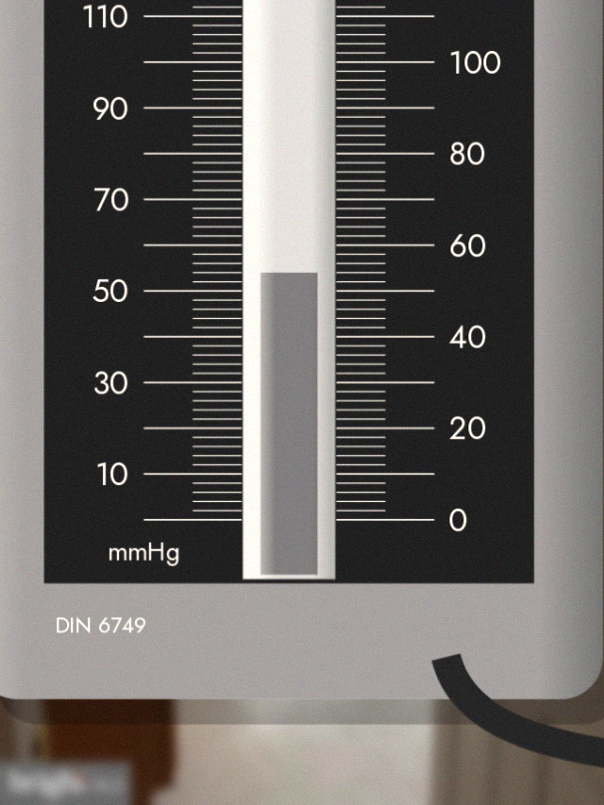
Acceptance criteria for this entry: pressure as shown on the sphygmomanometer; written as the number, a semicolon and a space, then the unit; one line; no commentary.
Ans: 54; mmHg
